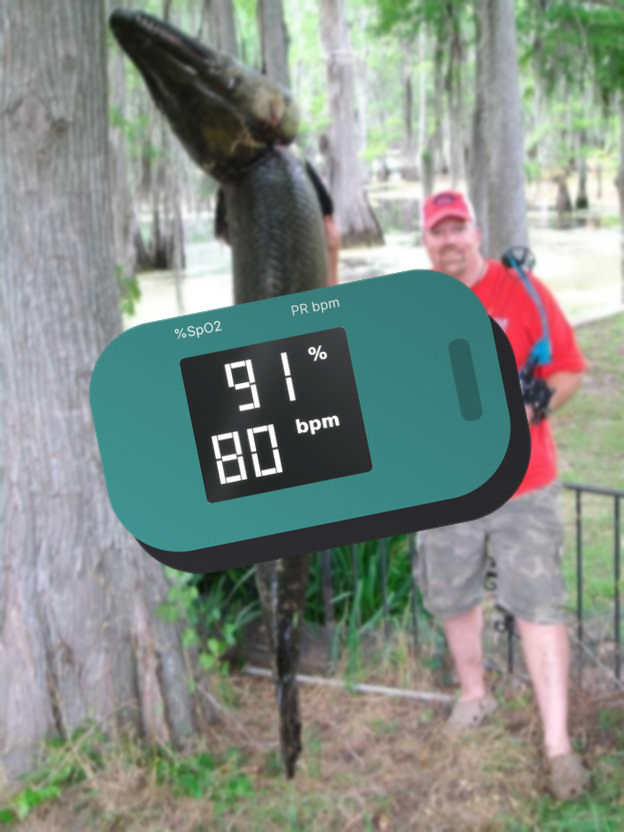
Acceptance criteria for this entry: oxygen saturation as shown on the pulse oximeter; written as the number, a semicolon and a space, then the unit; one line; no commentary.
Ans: 91; %
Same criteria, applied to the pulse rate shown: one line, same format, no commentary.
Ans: 80; bpm
